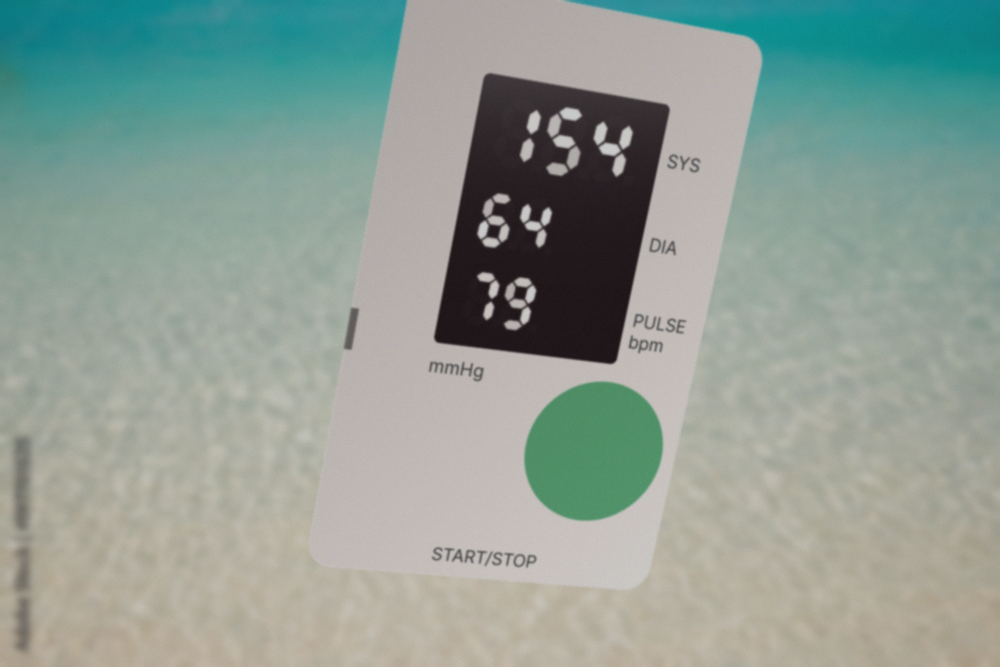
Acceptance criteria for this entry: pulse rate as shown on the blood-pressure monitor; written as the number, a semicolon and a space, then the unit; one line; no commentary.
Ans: 79; bpm
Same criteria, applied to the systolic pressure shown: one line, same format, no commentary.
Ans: 154; mmHg
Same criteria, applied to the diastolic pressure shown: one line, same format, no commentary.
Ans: 64; mmHg
